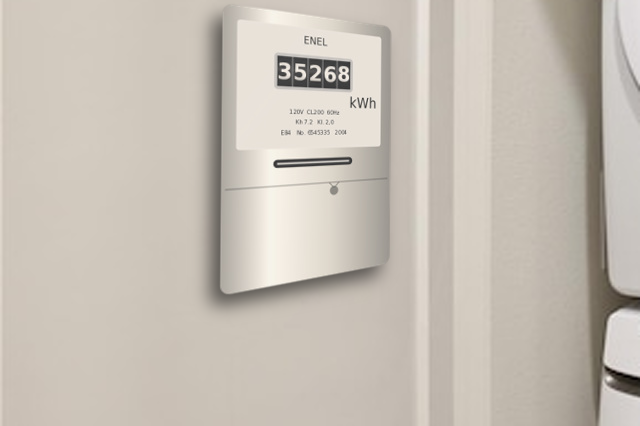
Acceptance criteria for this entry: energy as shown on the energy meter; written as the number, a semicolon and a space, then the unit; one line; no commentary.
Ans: 35268; kWh
